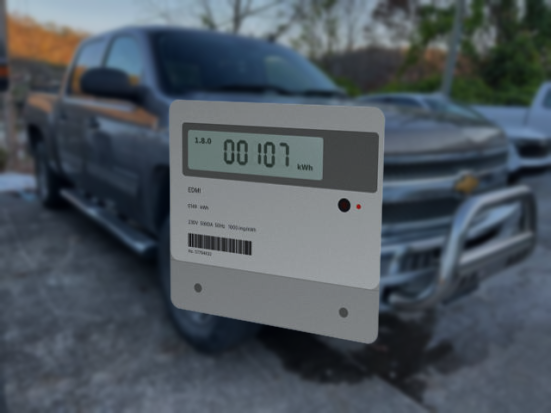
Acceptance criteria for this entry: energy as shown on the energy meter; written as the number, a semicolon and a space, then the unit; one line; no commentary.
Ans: 107; kWh
